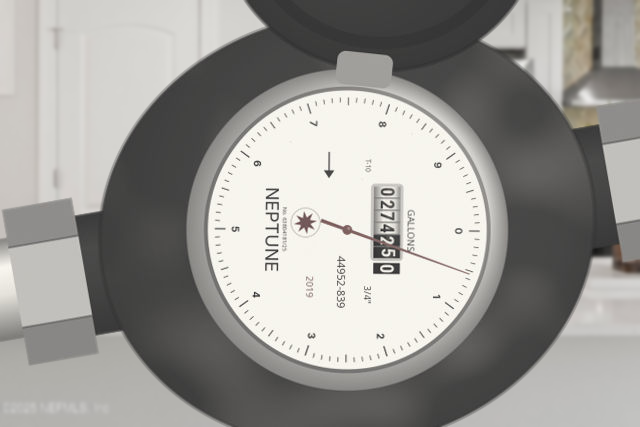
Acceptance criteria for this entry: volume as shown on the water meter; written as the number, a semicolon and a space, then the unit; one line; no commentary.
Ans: 274250.5; gal
